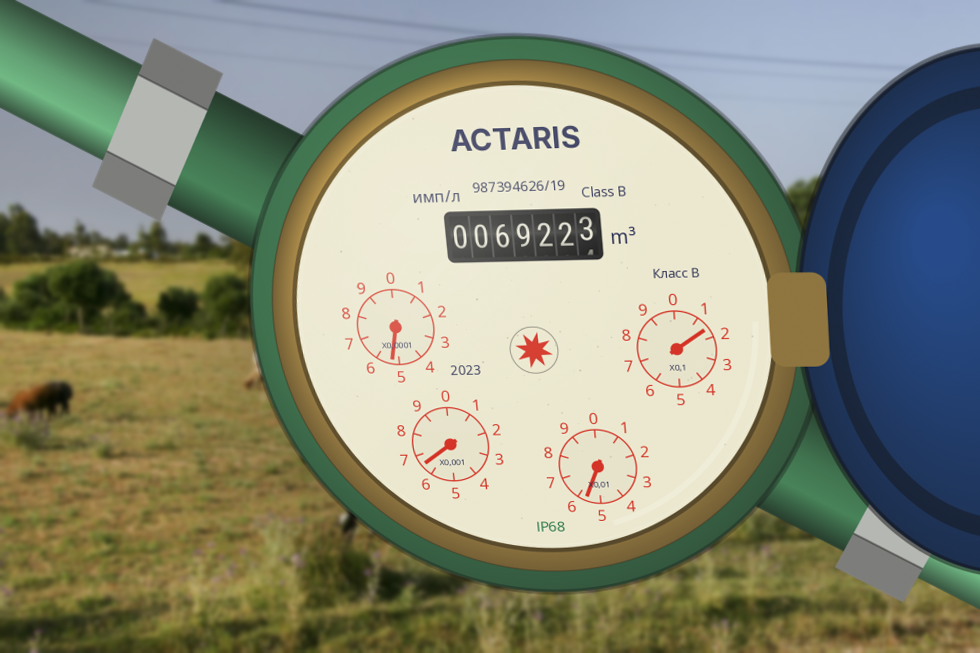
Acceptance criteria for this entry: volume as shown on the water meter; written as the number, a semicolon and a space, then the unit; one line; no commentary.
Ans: 69223.1565; m³
